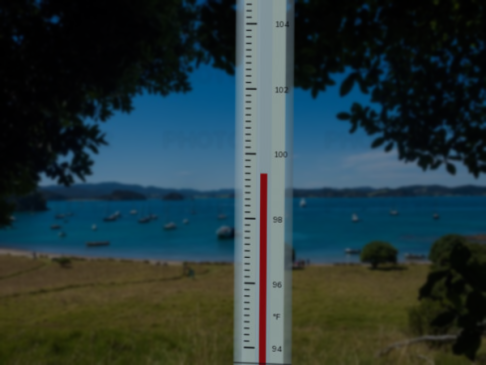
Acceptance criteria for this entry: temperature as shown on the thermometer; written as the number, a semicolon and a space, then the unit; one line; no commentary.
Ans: 99.4; °F
